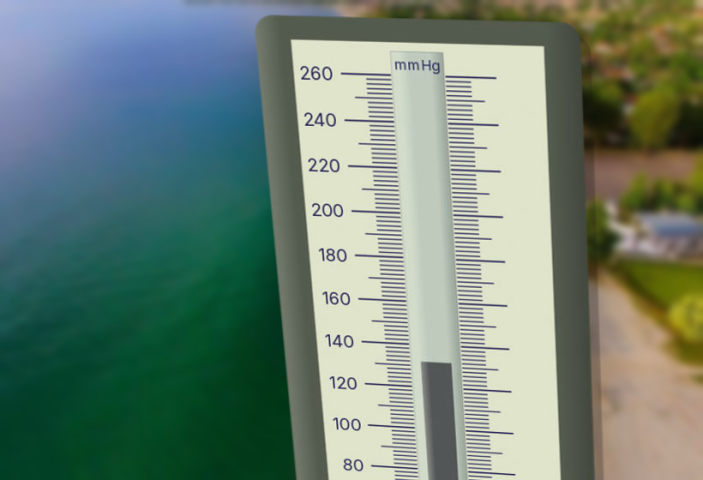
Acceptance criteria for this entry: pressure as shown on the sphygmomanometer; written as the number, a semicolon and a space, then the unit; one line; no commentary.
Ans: 132; mmHg
